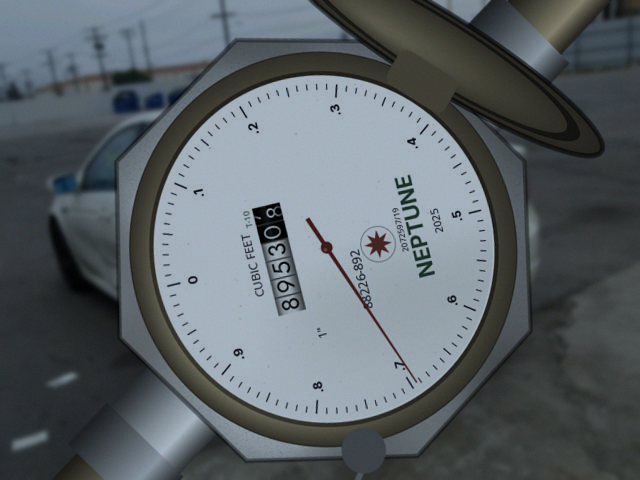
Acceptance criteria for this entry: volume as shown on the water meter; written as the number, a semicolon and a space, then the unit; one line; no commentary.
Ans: 895307.69; ft³
